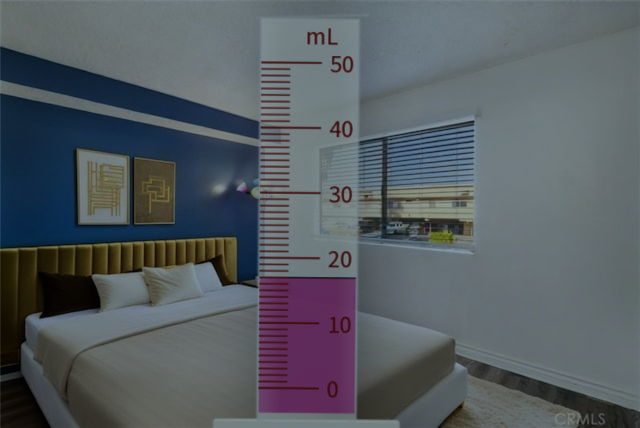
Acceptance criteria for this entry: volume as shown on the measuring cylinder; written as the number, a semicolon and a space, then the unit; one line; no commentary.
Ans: 17; mL
